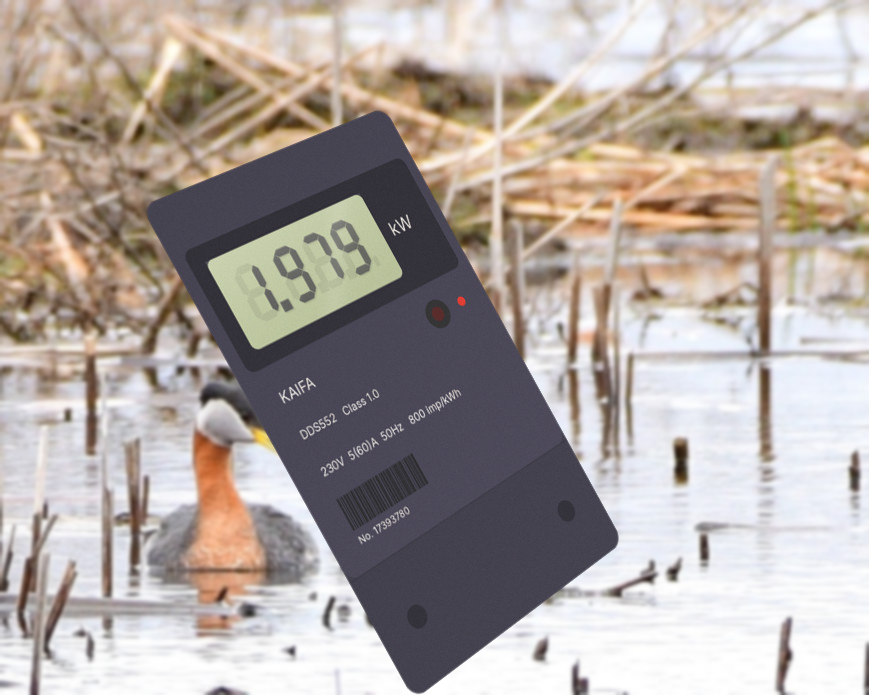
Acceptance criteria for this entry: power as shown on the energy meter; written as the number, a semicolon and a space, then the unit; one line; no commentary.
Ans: 1.979; kW
